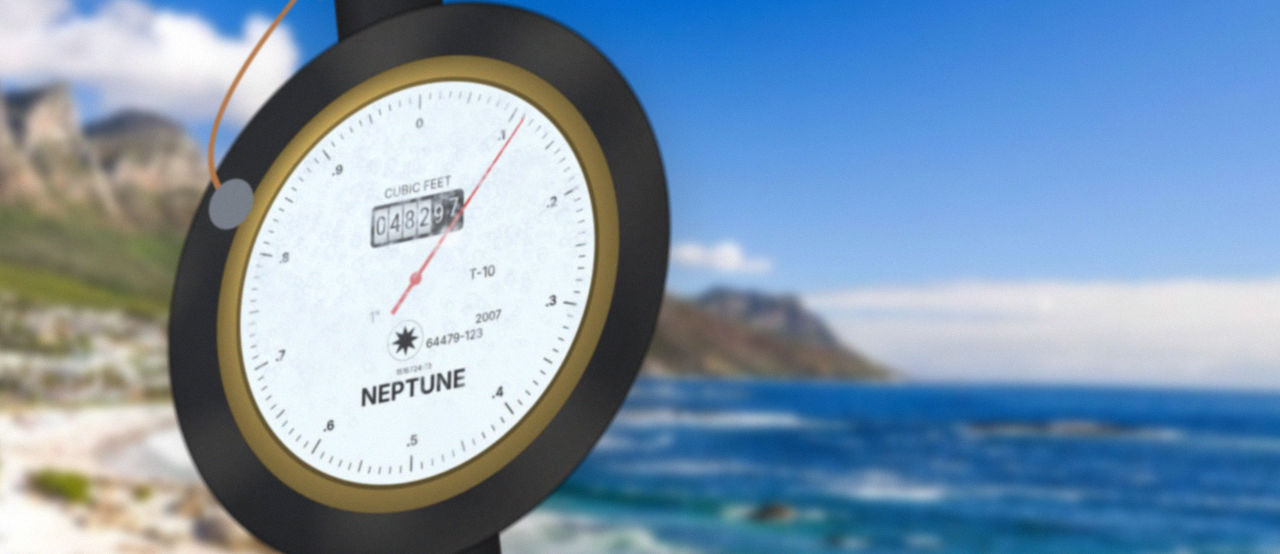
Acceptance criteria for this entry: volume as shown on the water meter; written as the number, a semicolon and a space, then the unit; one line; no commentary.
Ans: 48297.11; ft³
